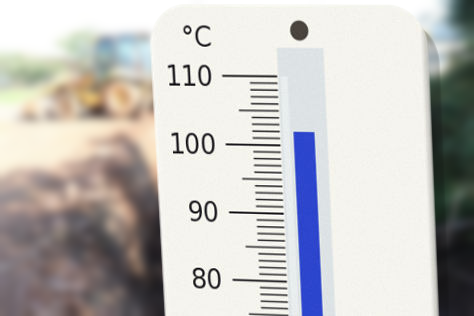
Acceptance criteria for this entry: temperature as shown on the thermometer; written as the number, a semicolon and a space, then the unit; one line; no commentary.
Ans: 102; °C
